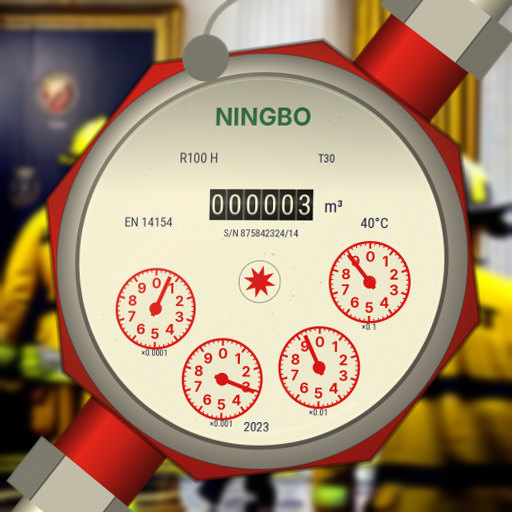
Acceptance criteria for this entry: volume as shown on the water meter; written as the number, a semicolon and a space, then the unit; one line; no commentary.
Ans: 3.8930; m³
